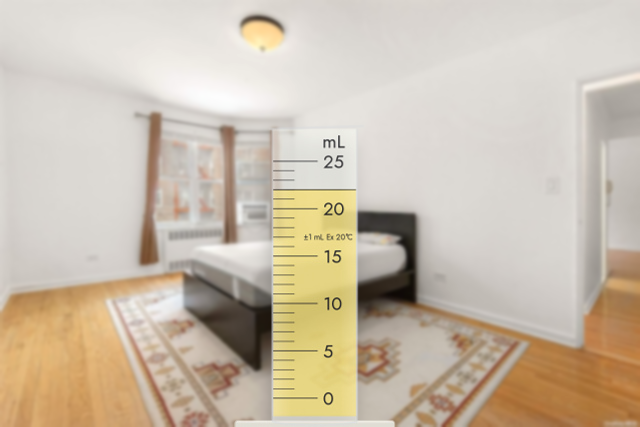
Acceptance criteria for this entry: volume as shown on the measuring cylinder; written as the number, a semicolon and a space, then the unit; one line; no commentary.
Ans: 22; mL
